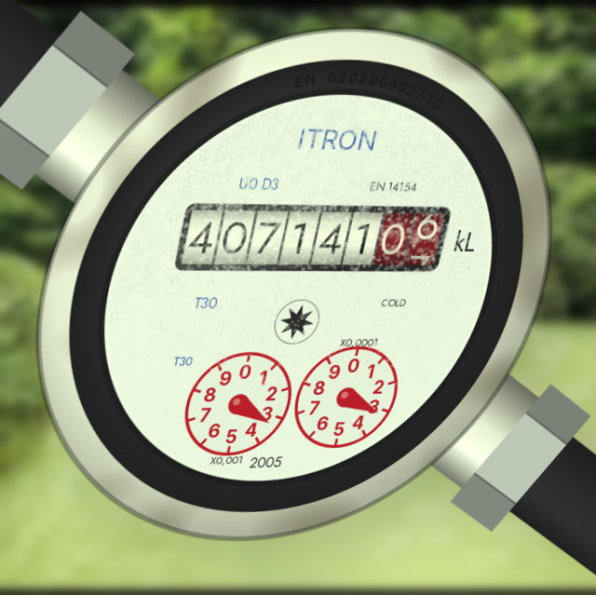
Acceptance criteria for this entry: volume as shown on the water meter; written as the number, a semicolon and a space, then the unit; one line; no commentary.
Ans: 407141.0633; kL
